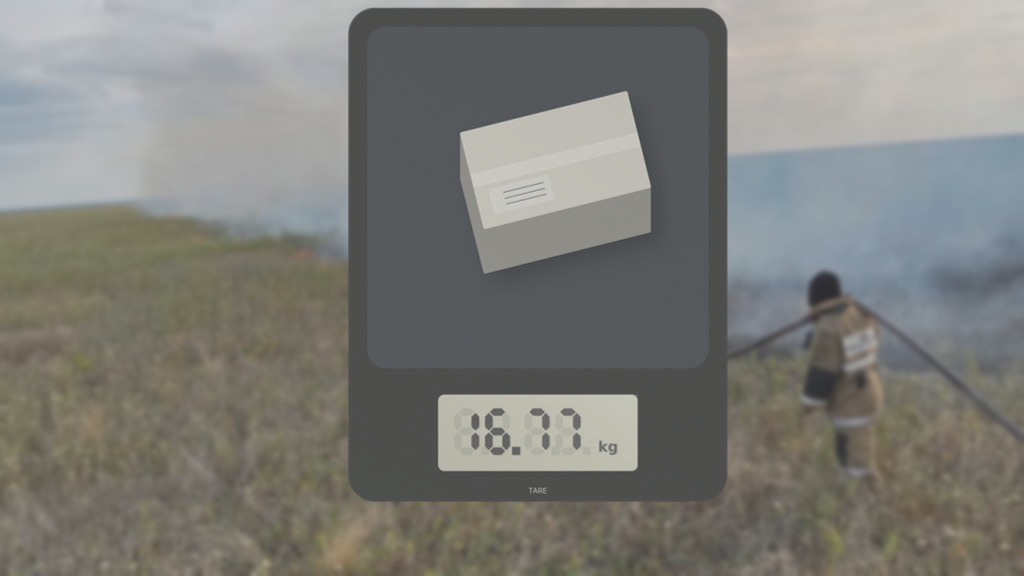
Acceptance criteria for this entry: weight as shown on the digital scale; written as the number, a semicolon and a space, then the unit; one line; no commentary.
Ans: 16.77; kg
